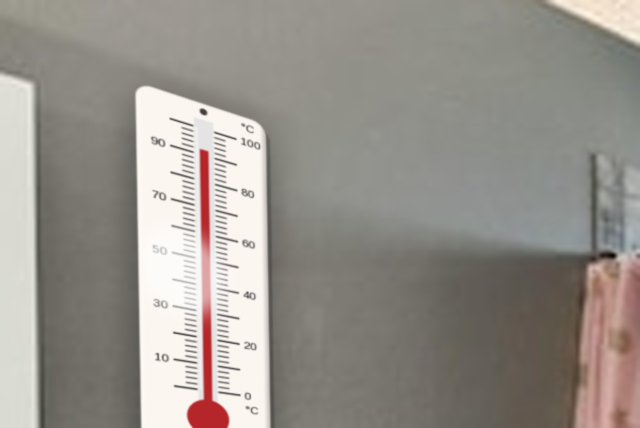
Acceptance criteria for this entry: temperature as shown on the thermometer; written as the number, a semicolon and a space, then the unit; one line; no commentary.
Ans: 92; °C
